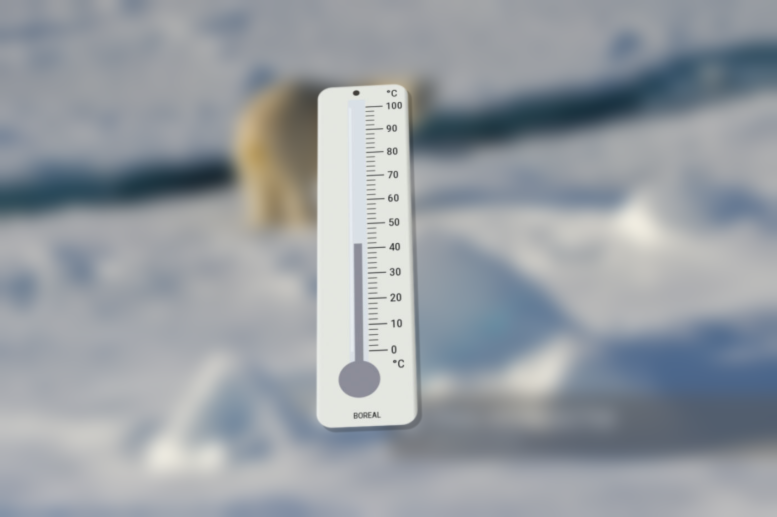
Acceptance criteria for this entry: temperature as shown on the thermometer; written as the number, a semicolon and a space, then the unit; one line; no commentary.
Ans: 42; °C
